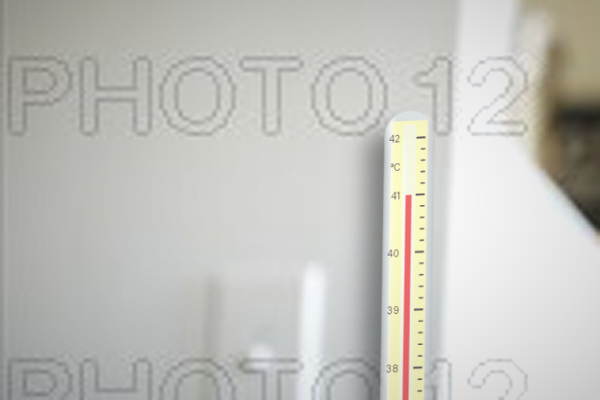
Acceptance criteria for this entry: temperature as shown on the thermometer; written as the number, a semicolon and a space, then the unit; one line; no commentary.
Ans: 41; °C
